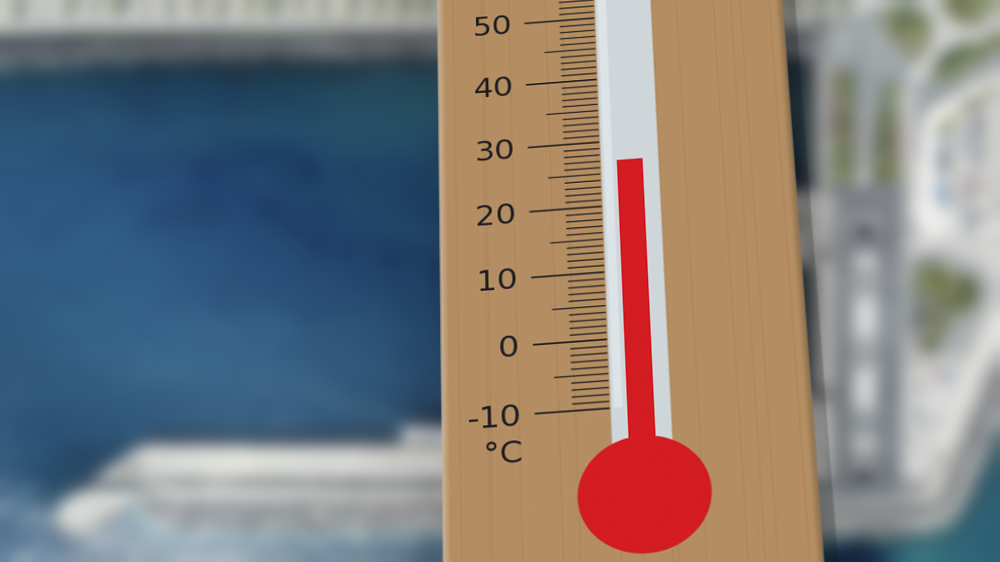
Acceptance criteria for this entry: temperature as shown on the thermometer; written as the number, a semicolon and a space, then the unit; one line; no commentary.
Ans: 27; °C
